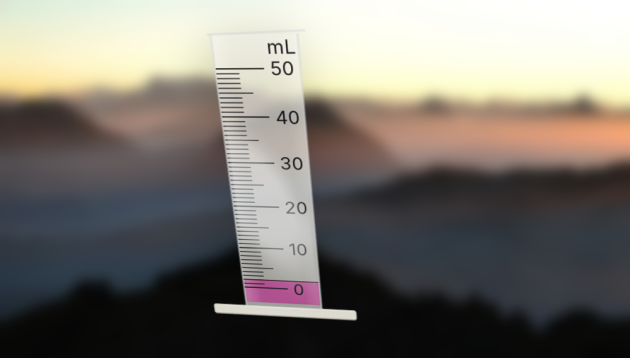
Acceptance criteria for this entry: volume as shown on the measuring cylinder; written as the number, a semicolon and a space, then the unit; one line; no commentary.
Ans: 2; mL
